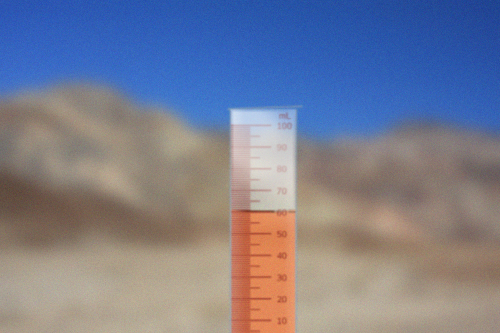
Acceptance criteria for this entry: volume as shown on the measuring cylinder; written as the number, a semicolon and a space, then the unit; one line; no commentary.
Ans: 60; mL
